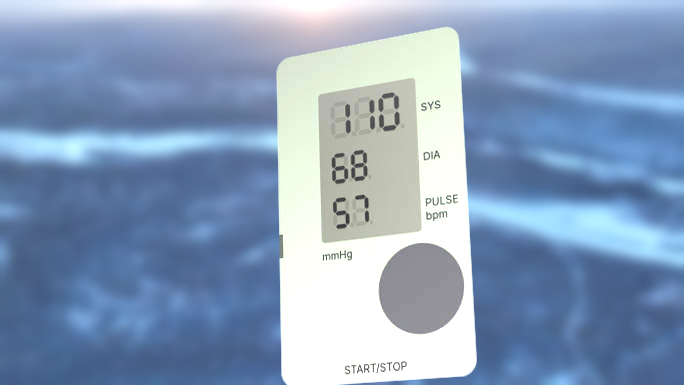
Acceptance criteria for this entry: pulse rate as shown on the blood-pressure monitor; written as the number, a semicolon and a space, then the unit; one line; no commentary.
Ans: 57; bpm
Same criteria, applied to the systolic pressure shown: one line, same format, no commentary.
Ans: 110; mmHg
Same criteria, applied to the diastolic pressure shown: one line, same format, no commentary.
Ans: 68; mmHg
